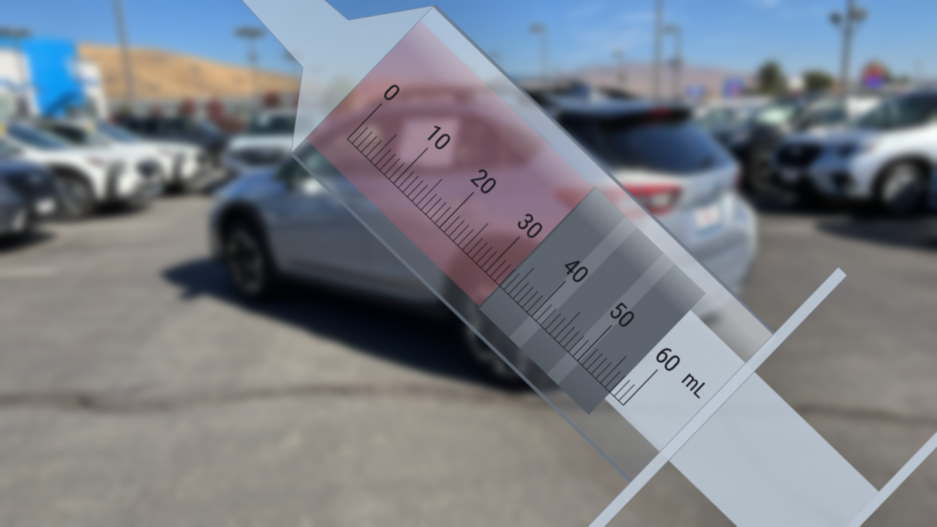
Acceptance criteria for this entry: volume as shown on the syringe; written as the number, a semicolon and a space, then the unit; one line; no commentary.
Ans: 33; mL
